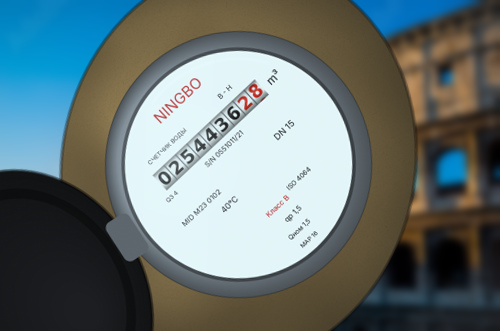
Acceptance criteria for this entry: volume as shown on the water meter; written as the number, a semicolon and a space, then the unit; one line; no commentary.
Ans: 254436.28; m³
